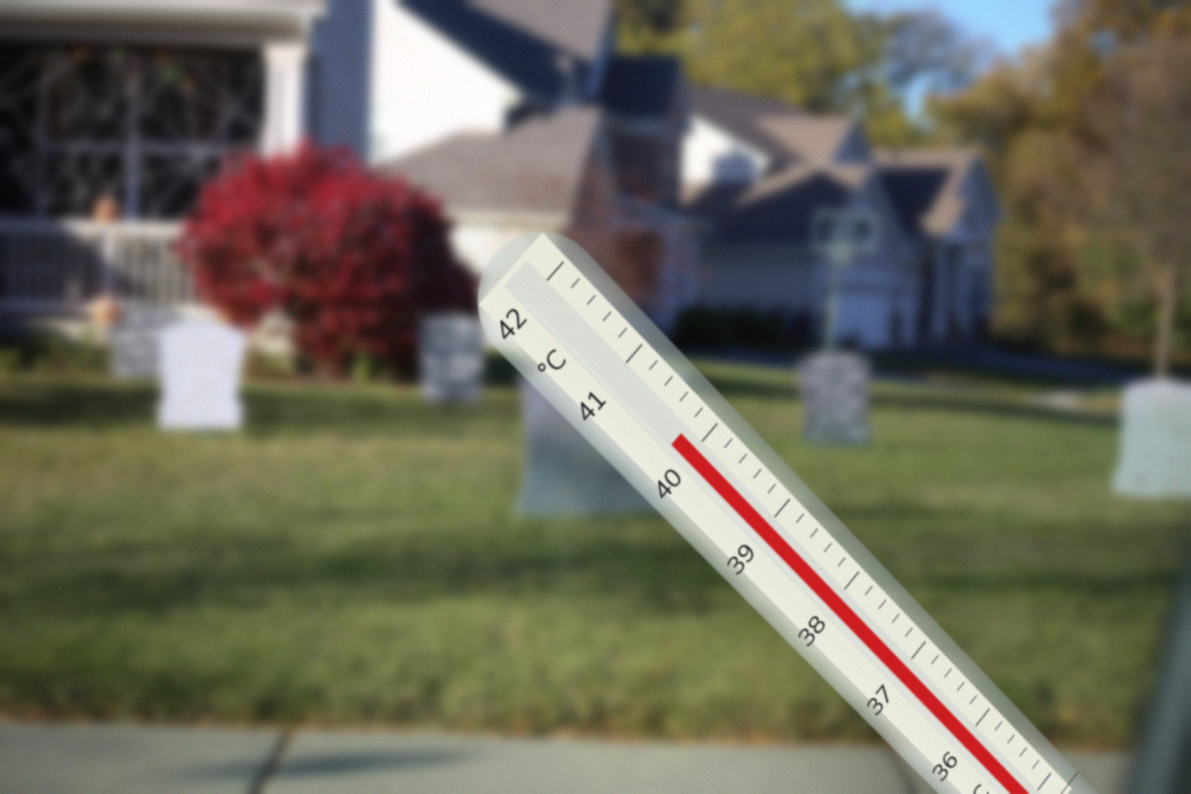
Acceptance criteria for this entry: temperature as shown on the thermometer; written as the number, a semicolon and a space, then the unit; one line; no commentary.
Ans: 40.2; °C
